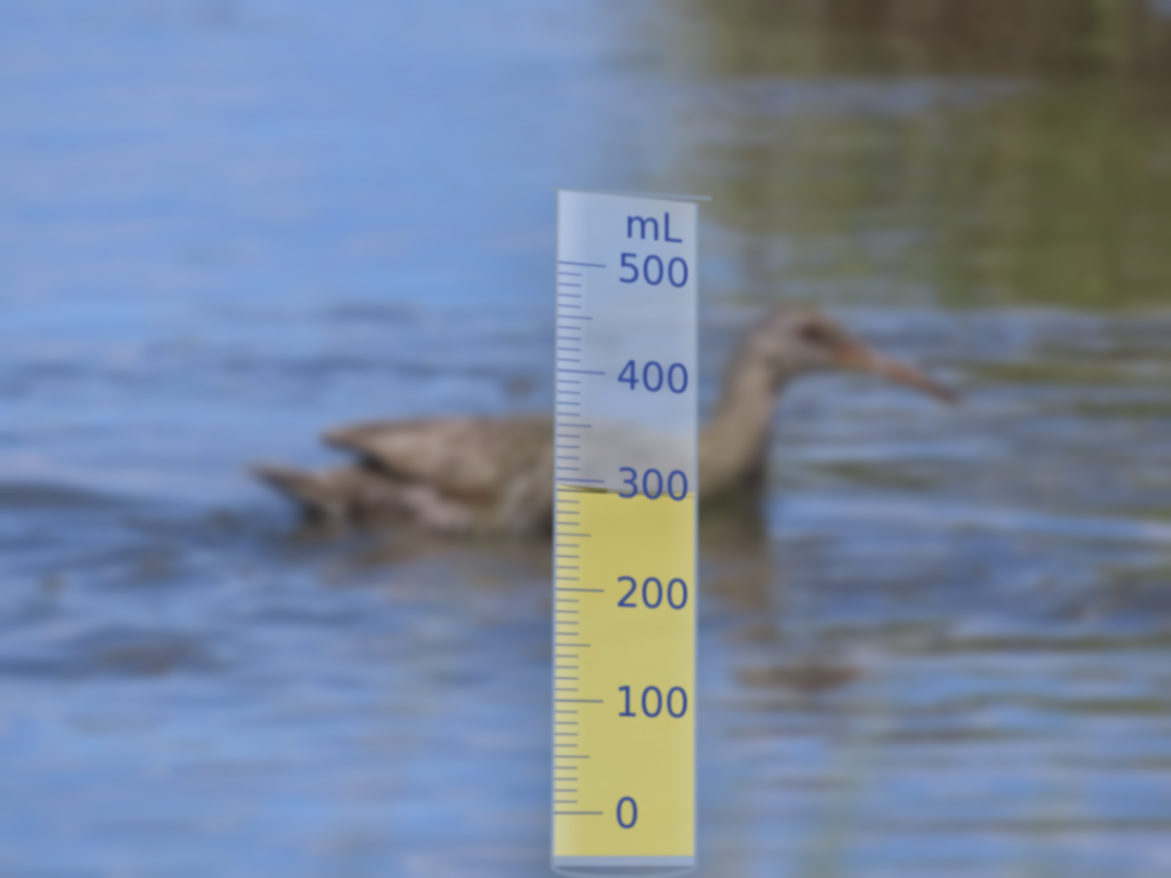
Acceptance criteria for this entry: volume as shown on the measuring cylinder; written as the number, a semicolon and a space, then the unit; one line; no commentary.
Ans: 290; mL
